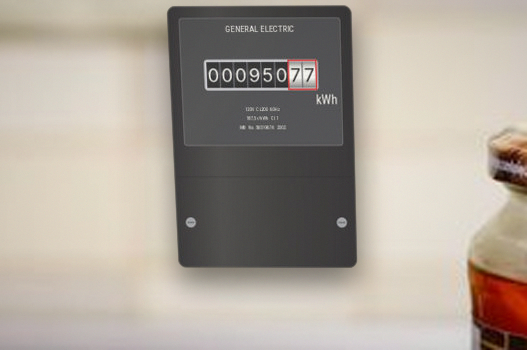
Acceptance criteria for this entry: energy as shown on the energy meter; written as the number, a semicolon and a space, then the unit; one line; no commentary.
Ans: 950.77; kWh
